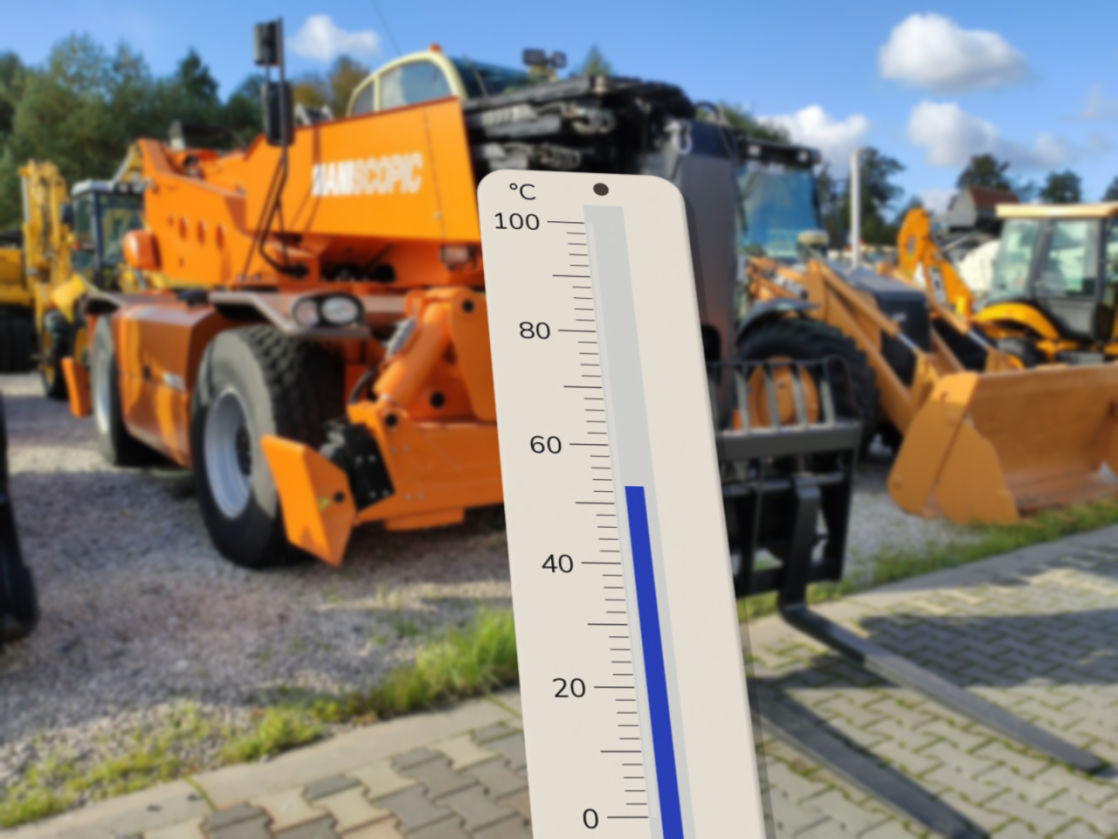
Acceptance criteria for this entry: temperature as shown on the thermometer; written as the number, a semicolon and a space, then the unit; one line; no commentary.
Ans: 53; °C
